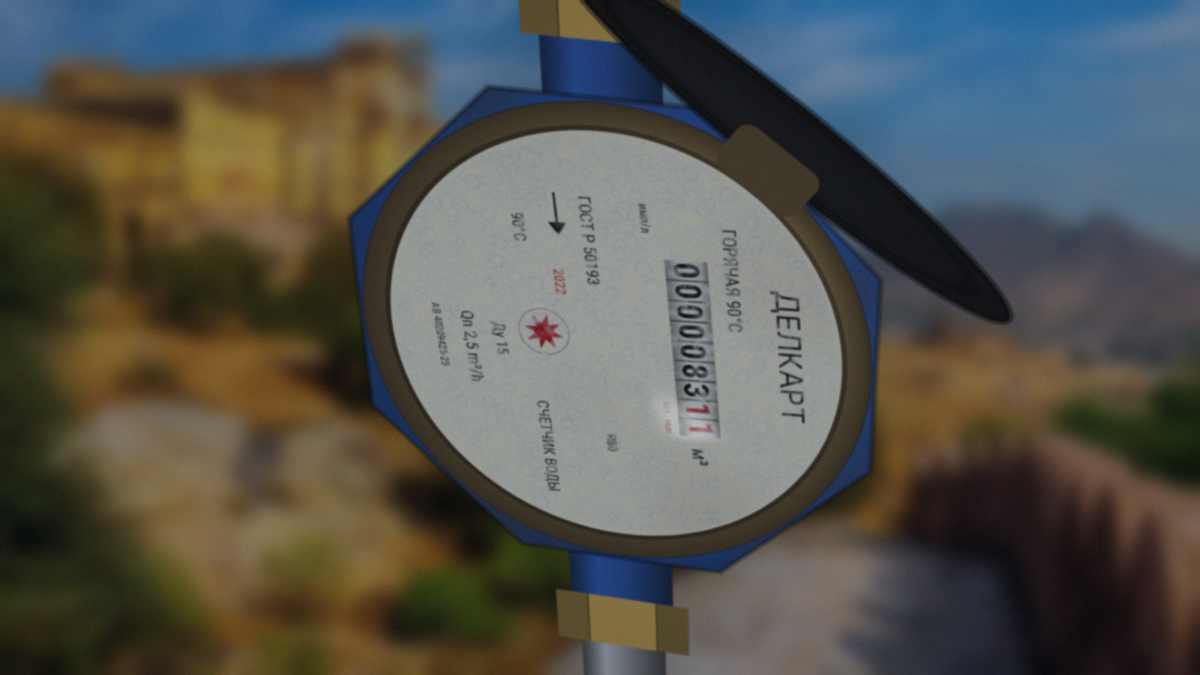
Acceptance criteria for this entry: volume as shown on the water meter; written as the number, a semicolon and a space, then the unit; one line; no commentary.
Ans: 83.11; m³
